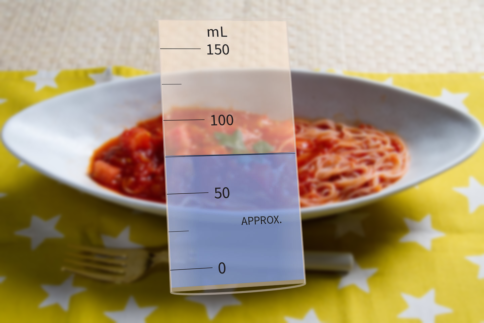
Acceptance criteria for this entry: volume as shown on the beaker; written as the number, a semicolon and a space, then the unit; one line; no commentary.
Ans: 75; mL
